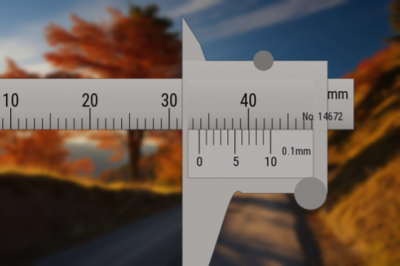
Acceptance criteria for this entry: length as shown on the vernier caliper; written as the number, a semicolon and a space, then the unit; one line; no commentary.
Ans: 33.8; mm
